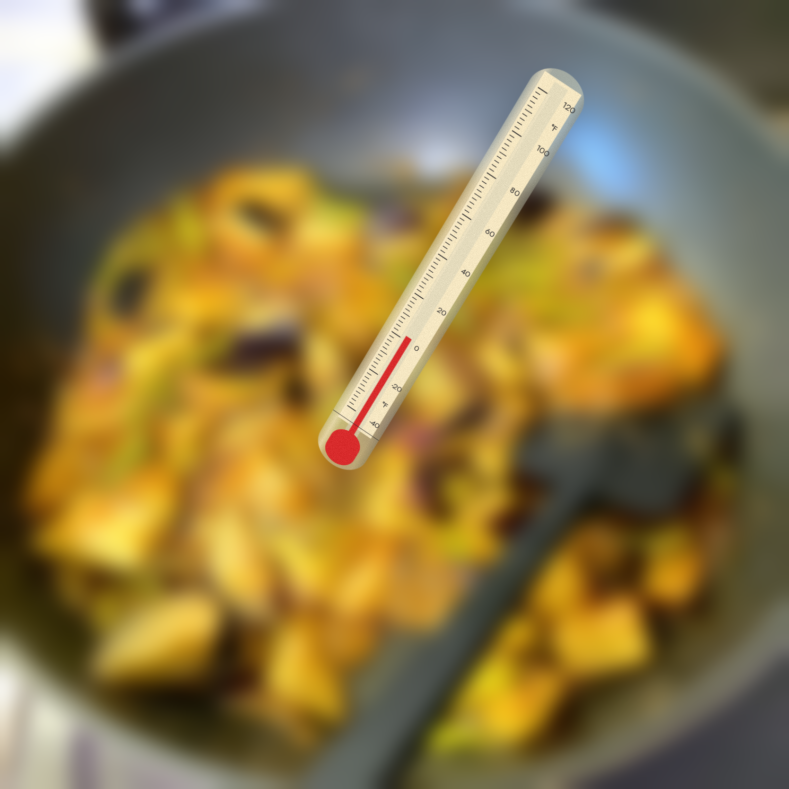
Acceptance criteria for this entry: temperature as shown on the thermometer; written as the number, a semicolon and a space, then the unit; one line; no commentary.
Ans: 2; °F
